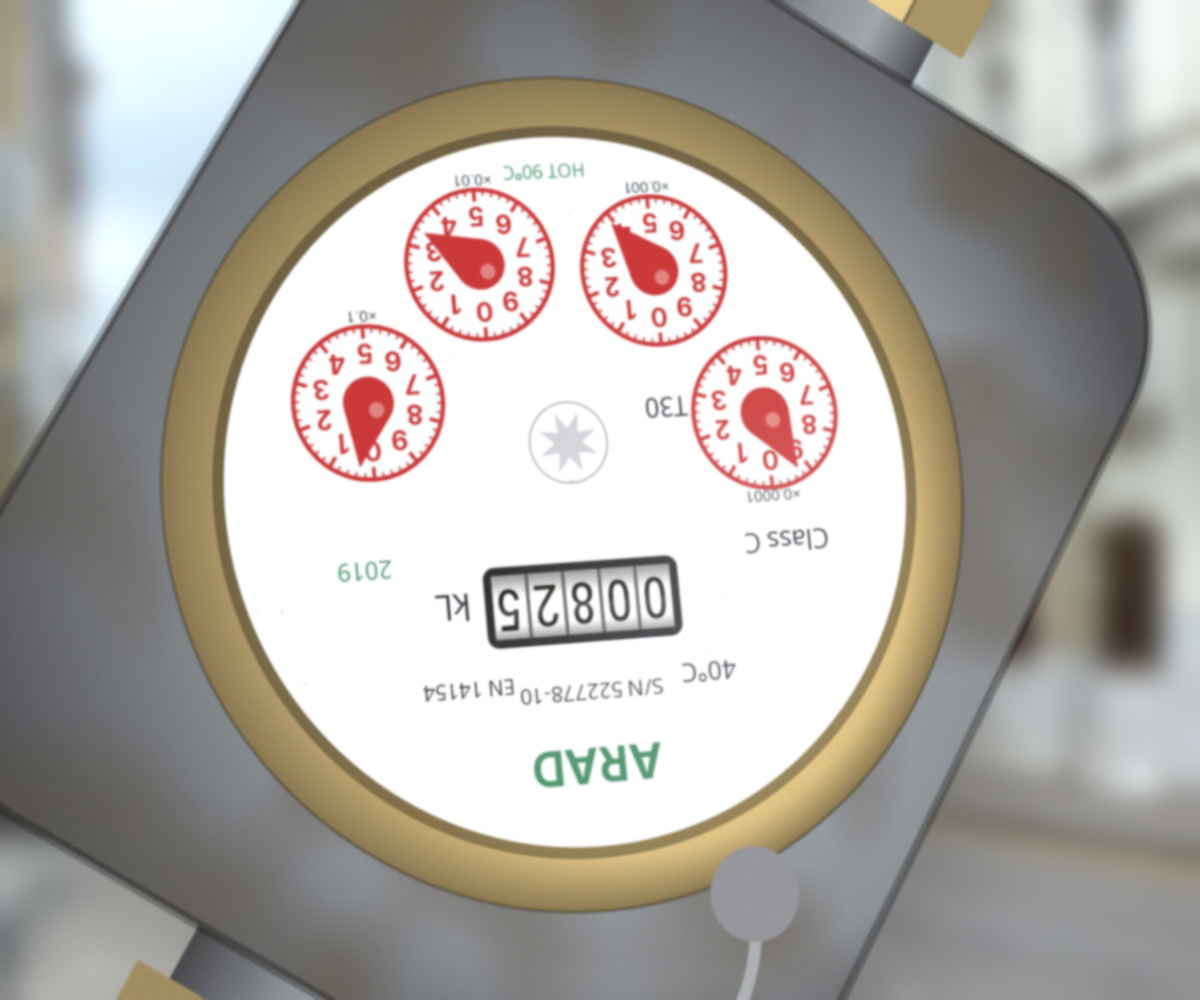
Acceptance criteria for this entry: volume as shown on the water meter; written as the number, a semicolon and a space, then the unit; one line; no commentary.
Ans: 825.0339; kL
